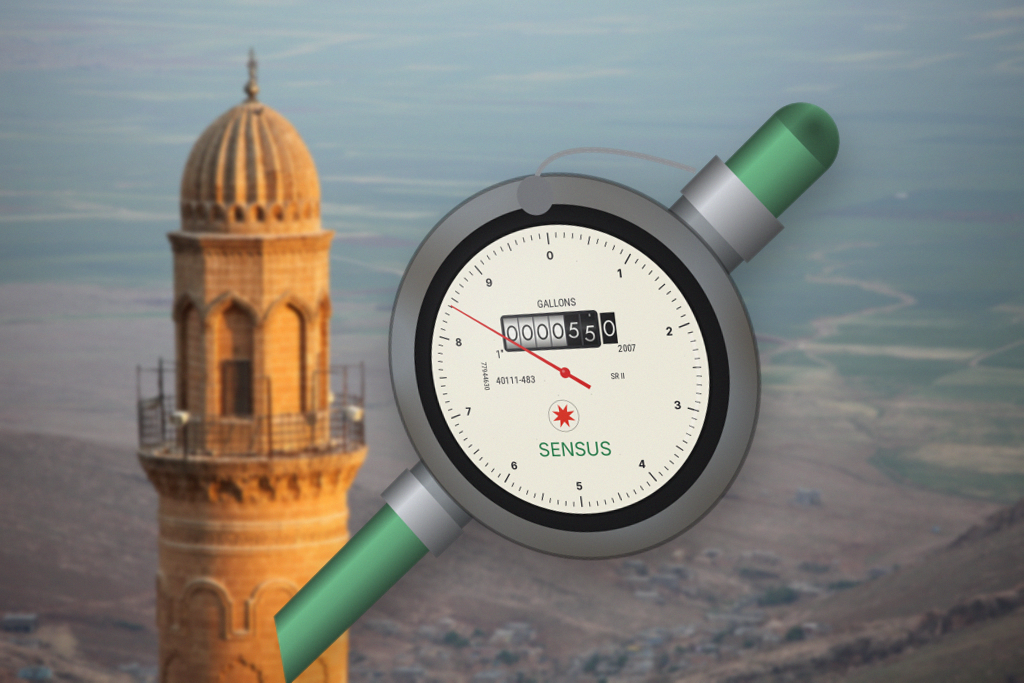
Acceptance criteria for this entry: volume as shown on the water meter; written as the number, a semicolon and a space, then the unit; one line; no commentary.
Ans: 548.4; gal
